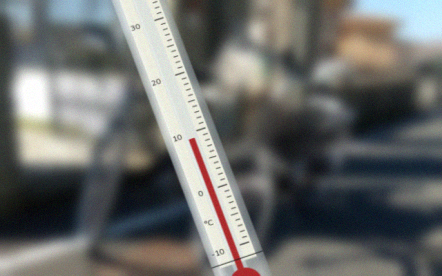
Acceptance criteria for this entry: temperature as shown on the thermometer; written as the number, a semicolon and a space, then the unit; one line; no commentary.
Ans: 9; °C
